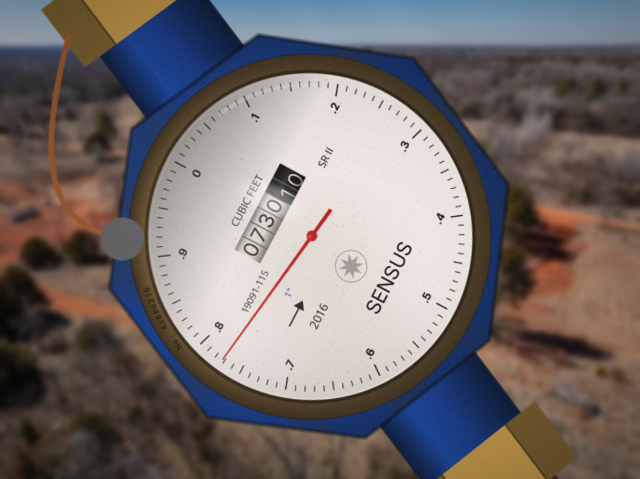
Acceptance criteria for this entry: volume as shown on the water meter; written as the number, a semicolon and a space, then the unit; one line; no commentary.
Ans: 73009.77; ft³
